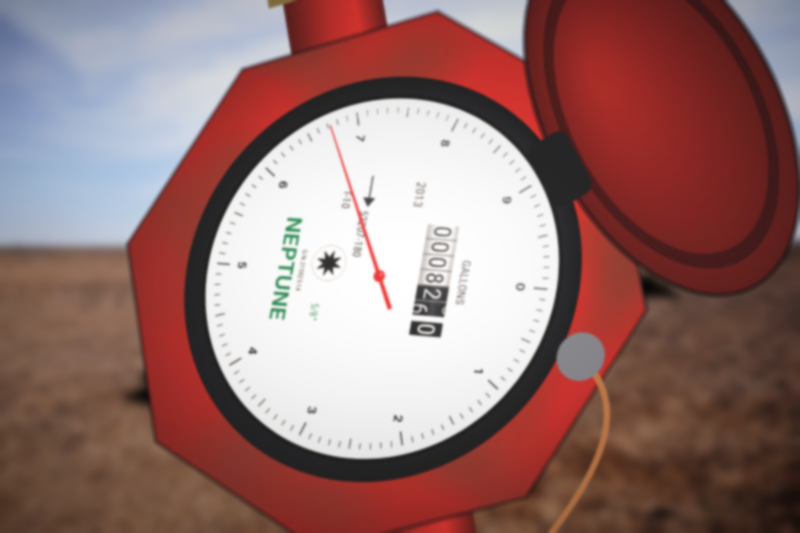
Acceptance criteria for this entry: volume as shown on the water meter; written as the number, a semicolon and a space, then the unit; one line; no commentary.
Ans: 8256.7; gal
